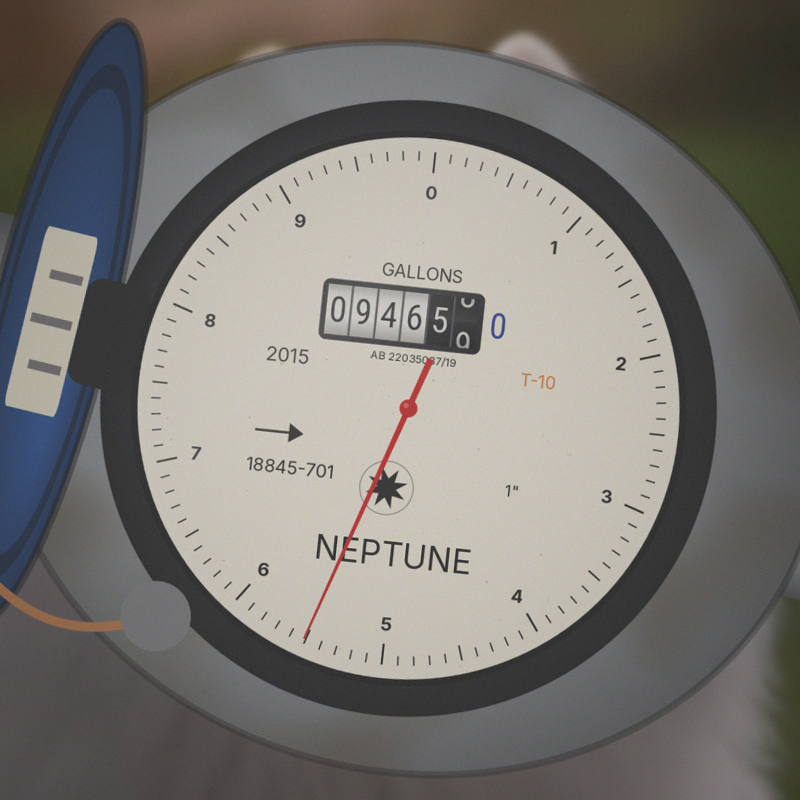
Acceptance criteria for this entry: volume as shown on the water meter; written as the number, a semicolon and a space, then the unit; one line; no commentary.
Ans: 946585.5; gal
